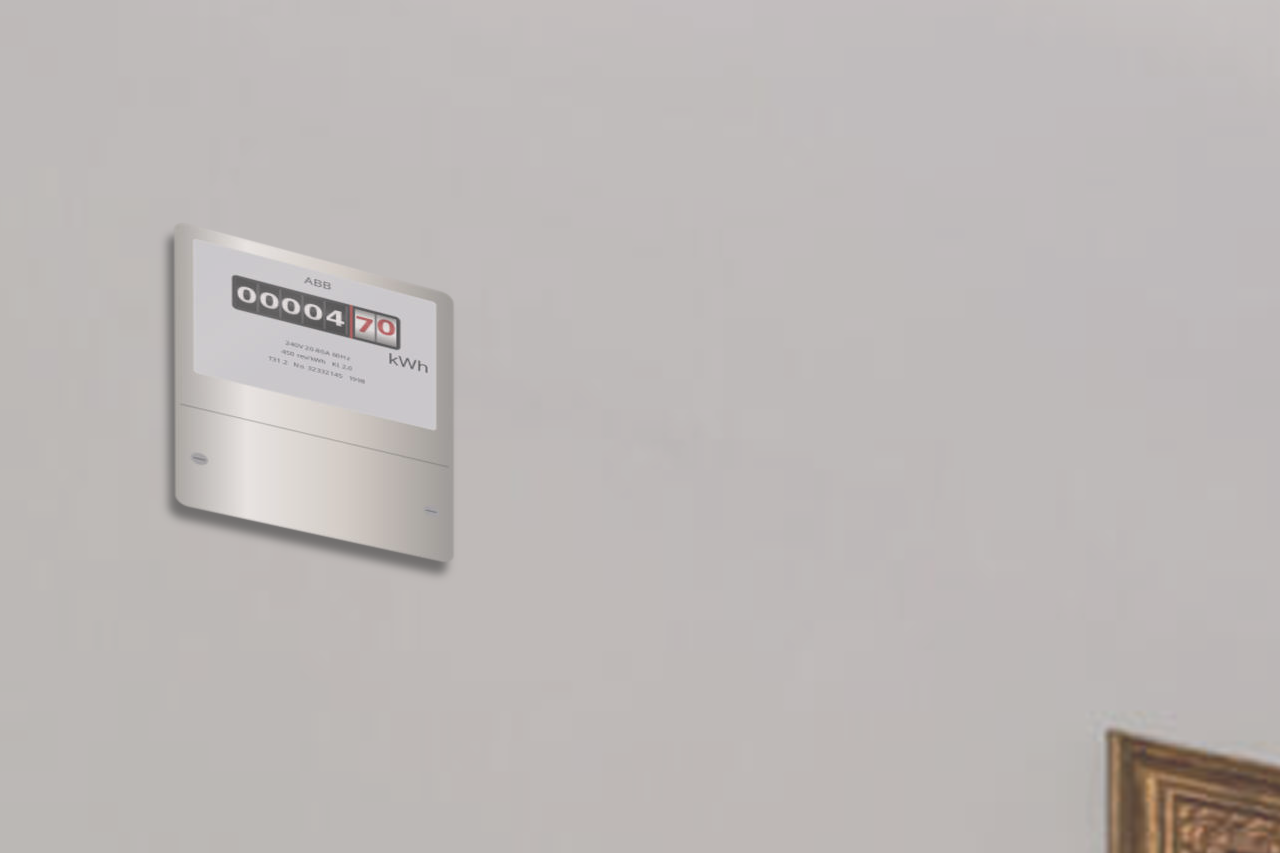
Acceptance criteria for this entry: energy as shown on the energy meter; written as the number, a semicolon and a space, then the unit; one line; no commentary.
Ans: 4.70; kWh
